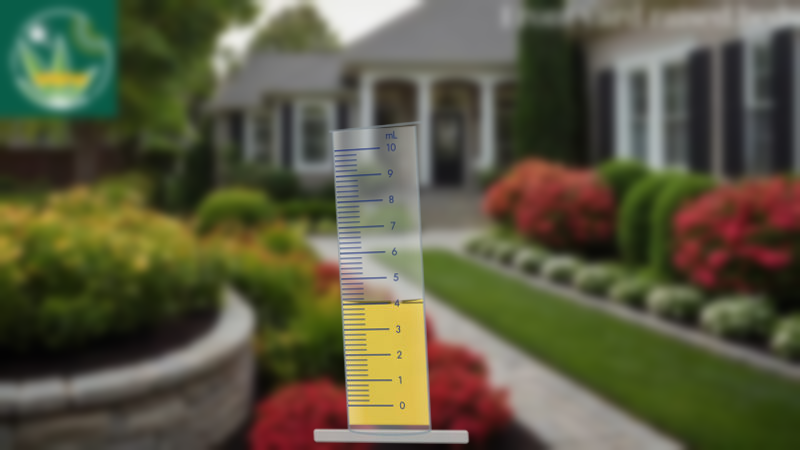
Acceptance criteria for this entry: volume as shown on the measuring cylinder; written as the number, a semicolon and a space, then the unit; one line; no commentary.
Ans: 4; mL
